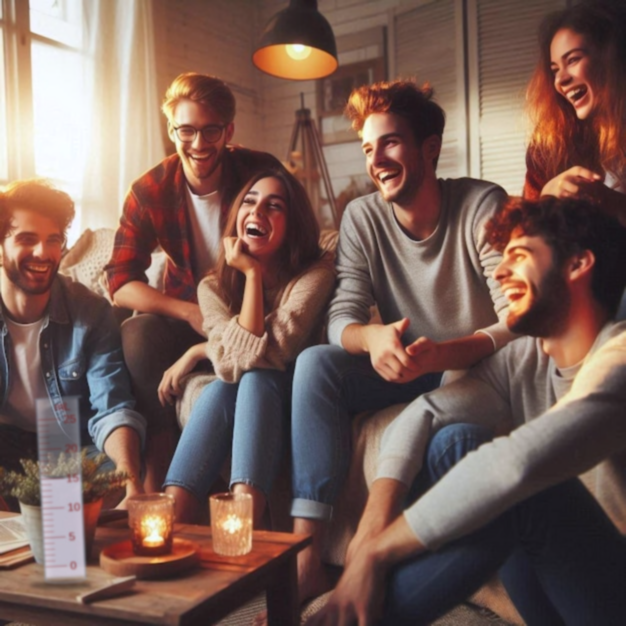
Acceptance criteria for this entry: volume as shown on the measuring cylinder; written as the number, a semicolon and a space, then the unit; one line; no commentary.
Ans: 15; mL
